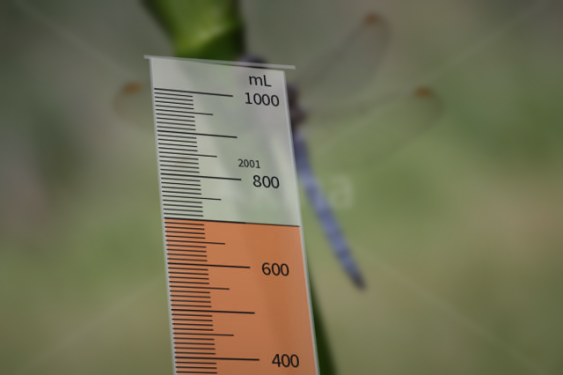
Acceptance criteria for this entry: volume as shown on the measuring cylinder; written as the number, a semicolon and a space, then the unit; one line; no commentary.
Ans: 700; mL
